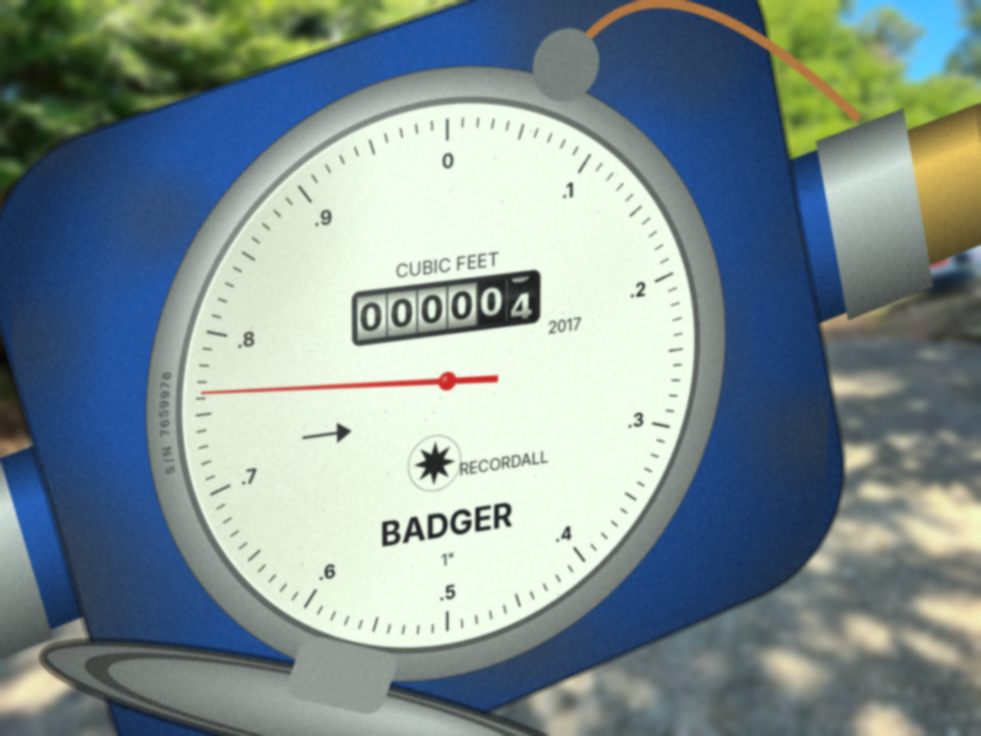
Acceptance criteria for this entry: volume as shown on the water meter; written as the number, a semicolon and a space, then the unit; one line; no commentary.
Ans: 3.76; ft³
